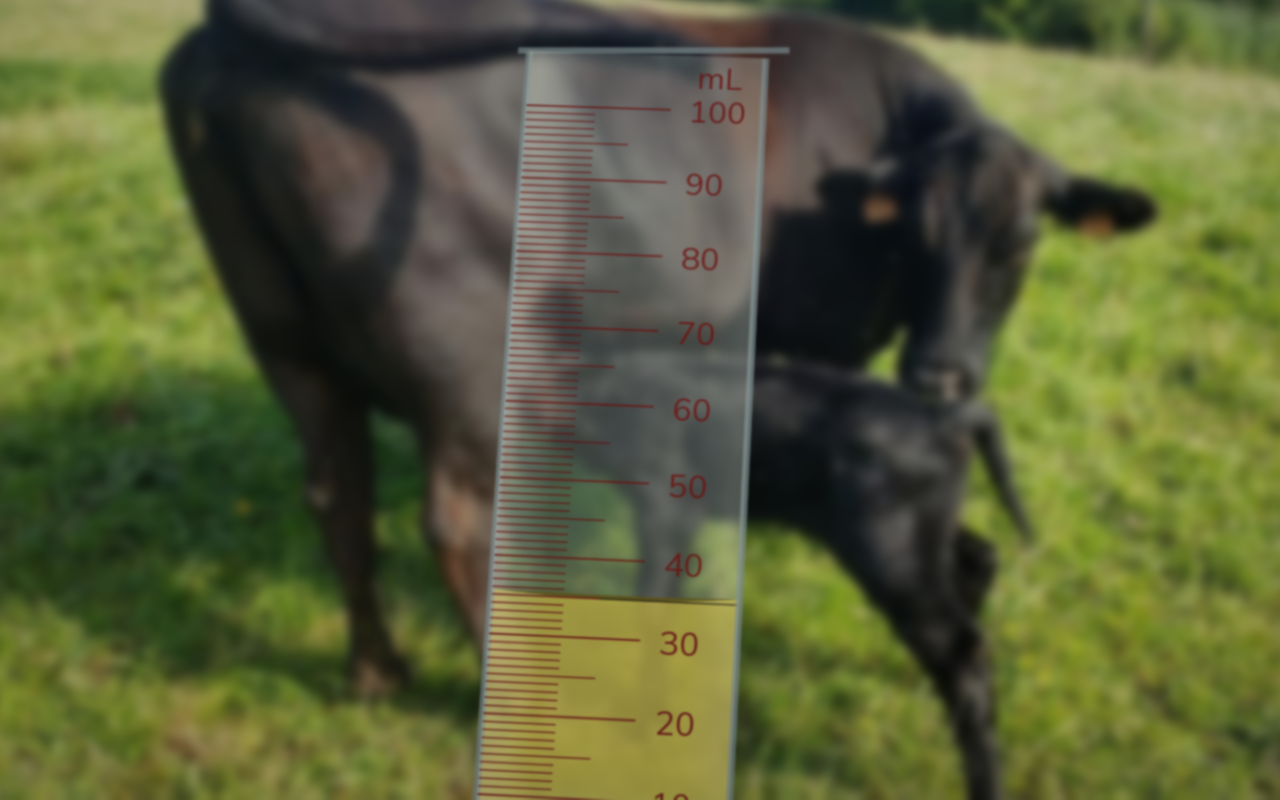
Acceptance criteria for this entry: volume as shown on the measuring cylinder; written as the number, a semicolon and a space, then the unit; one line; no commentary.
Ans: 35; mL
